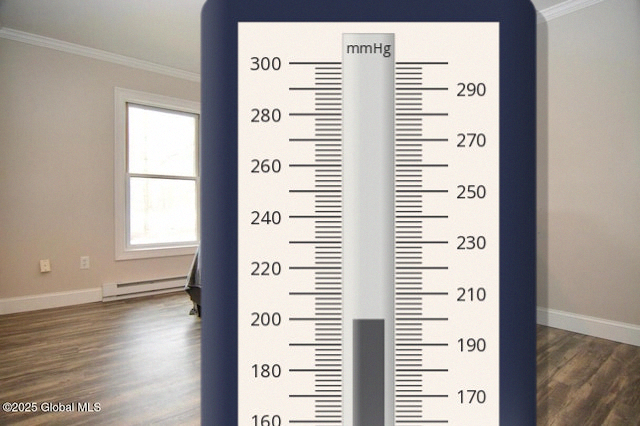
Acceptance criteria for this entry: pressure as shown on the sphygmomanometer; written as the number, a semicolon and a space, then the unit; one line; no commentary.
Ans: 200; mmHg
